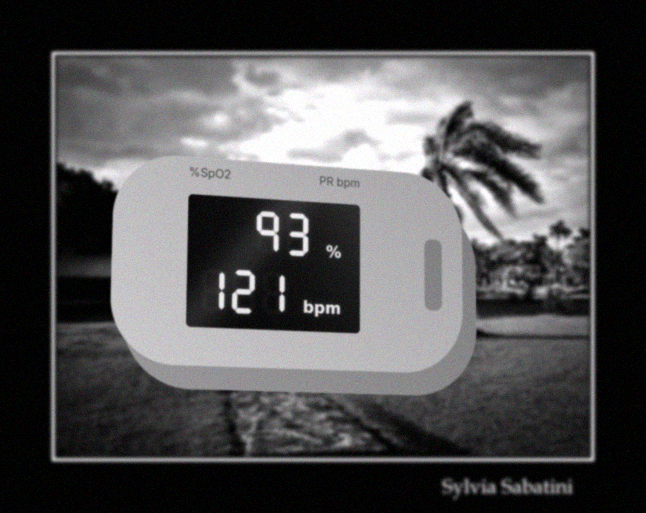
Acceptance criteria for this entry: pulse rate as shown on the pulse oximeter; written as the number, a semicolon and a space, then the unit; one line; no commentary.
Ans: 121; bpm
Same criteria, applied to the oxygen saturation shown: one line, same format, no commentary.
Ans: 93; %
